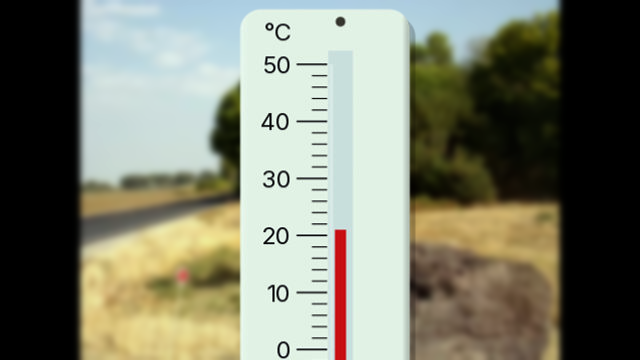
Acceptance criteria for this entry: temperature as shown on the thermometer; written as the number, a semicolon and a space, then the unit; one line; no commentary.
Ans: 21; °C
